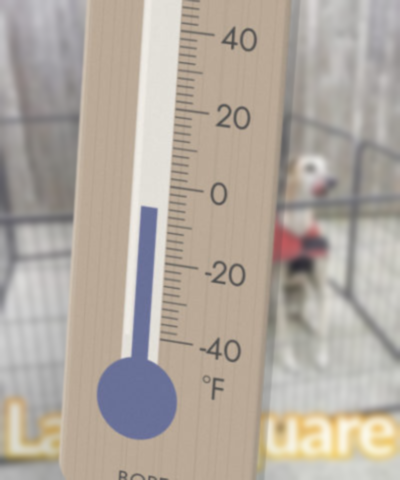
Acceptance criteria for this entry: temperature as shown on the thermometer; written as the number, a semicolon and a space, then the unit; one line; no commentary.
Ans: -6; °F
